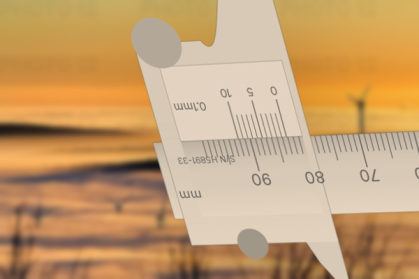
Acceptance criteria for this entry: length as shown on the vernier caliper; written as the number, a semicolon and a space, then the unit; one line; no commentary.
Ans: 83.2; mm
